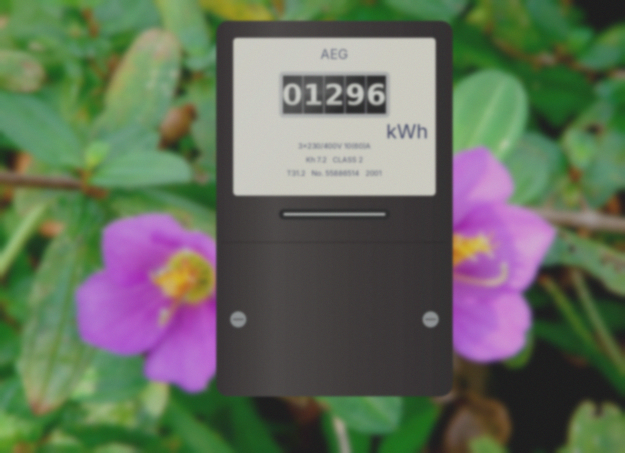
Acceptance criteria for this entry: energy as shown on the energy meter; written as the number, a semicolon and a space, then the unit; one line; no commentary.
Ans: 1296; kWh
